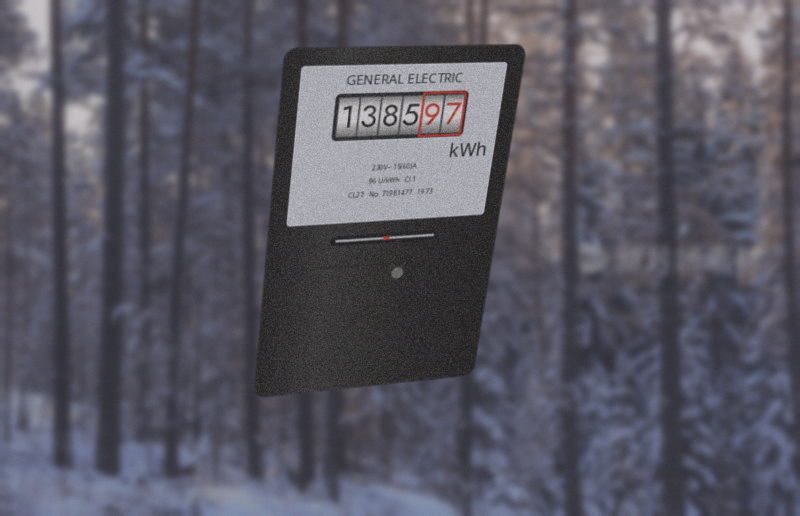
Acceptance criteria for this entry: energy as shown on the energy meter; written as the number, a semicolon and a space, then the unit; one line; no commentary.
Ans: 1385.97; kWh
